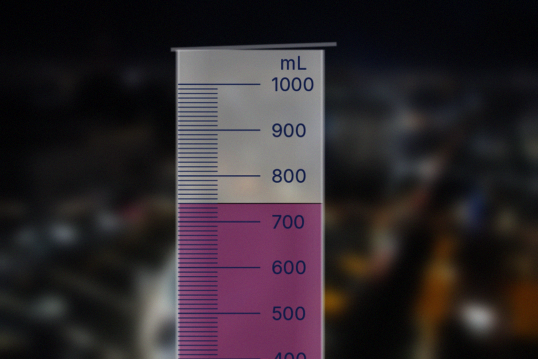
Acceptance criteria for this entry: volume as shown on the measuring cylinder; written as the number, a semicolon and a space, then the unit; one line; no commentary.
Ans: 740; mL
